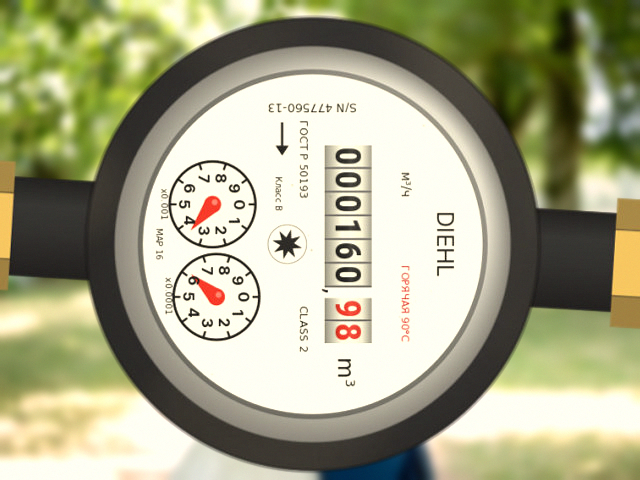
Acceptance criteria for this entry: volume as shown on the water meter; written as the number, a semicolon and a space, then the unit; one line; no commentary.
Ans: 160.9836; m³
